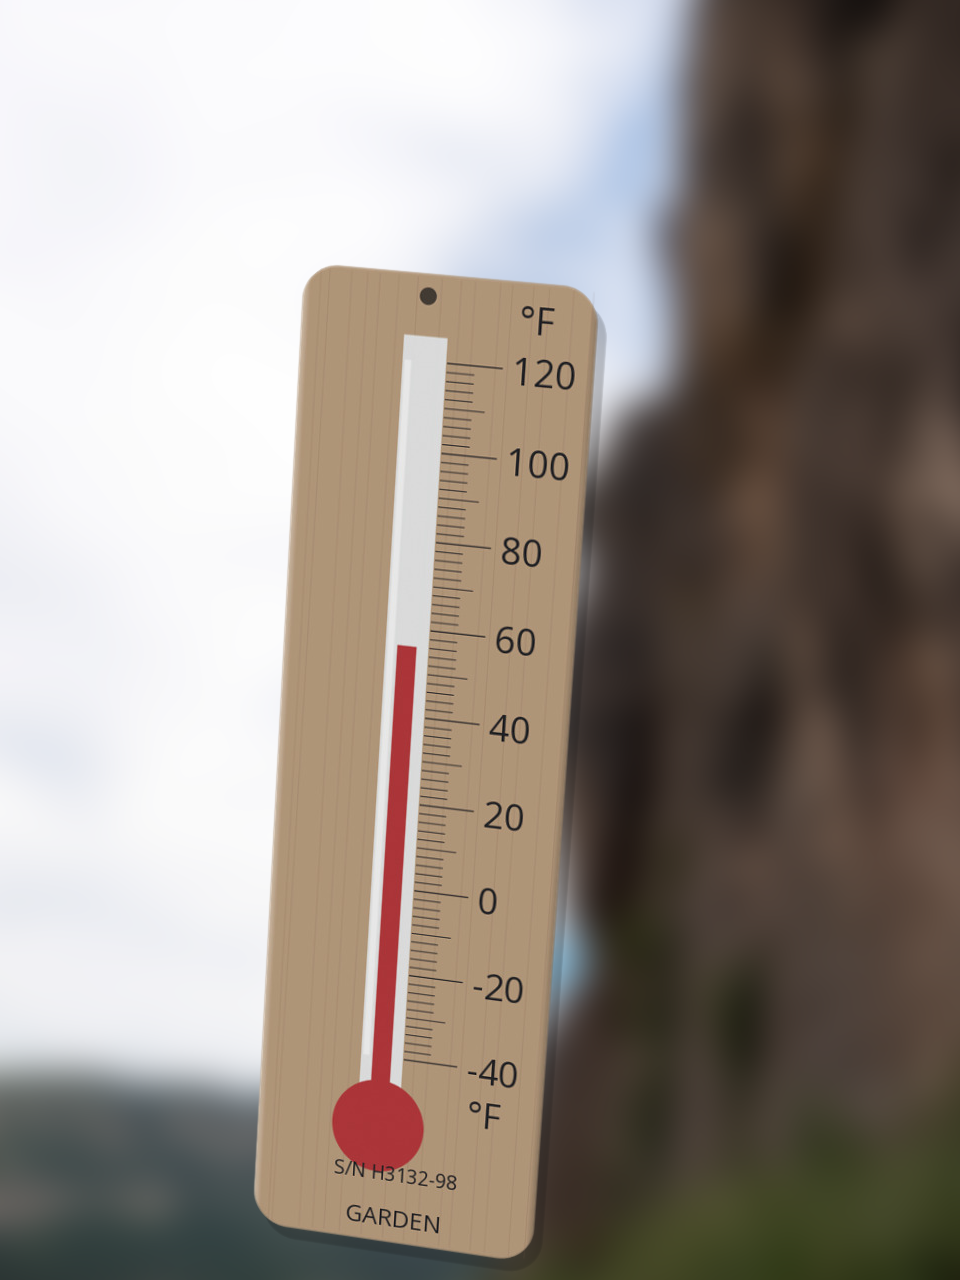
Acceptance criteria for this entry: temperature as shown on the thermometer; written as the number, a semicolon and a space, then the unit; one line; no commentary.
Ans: 56; °F
